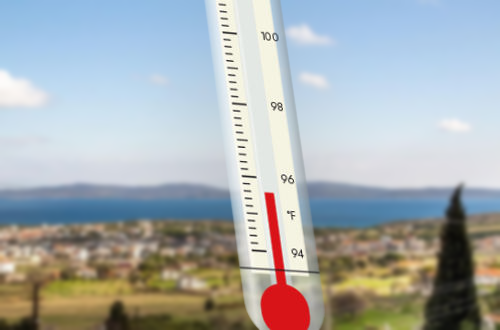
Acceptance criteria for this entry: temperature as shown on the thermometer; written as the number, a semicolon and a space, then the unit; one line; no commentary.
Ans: 95.6; °F
